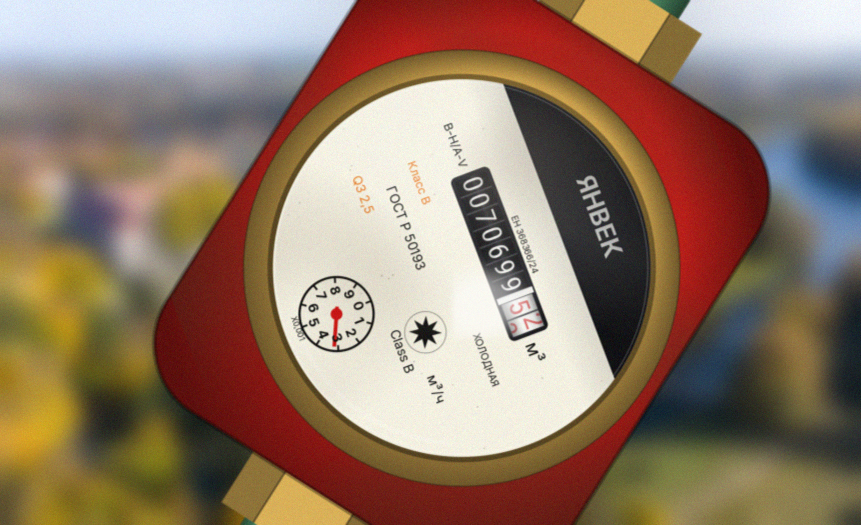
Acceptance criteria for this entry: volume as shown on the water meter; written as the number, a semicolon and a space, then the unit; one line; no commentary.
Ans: 70699.523; m³
